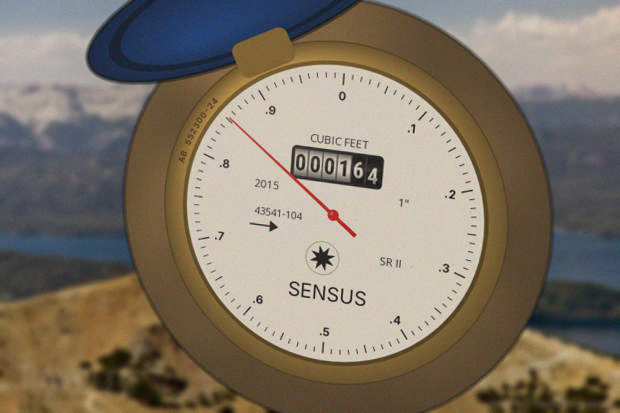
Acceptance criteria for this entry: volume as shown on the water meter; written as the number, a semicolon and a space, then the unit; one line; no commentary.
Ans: 163.85; ft³
